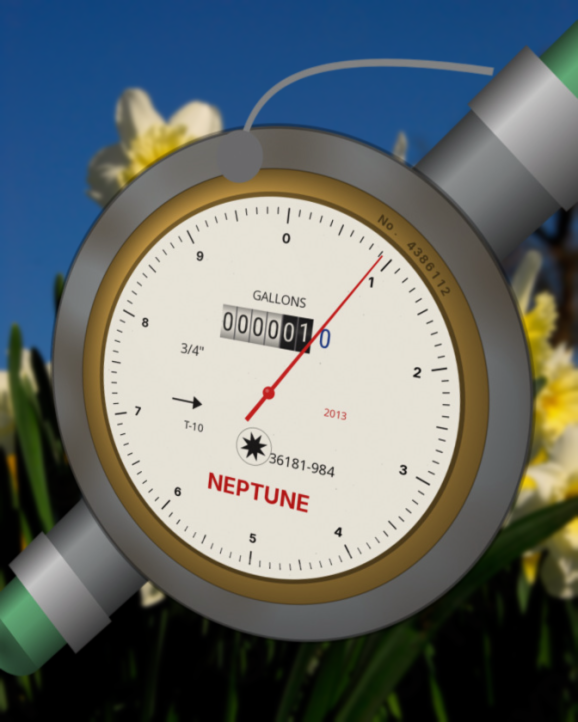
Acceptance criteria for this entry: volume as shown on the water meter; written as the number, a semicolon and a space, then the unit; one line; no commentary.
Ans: 10.9; gal
